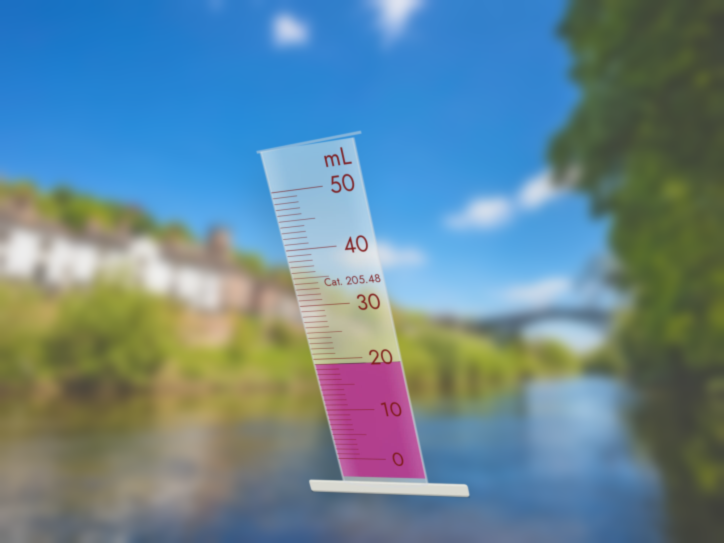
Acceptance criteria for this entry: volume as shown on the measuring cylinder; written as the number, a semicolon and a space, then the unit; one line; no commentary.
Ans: 19; mL
